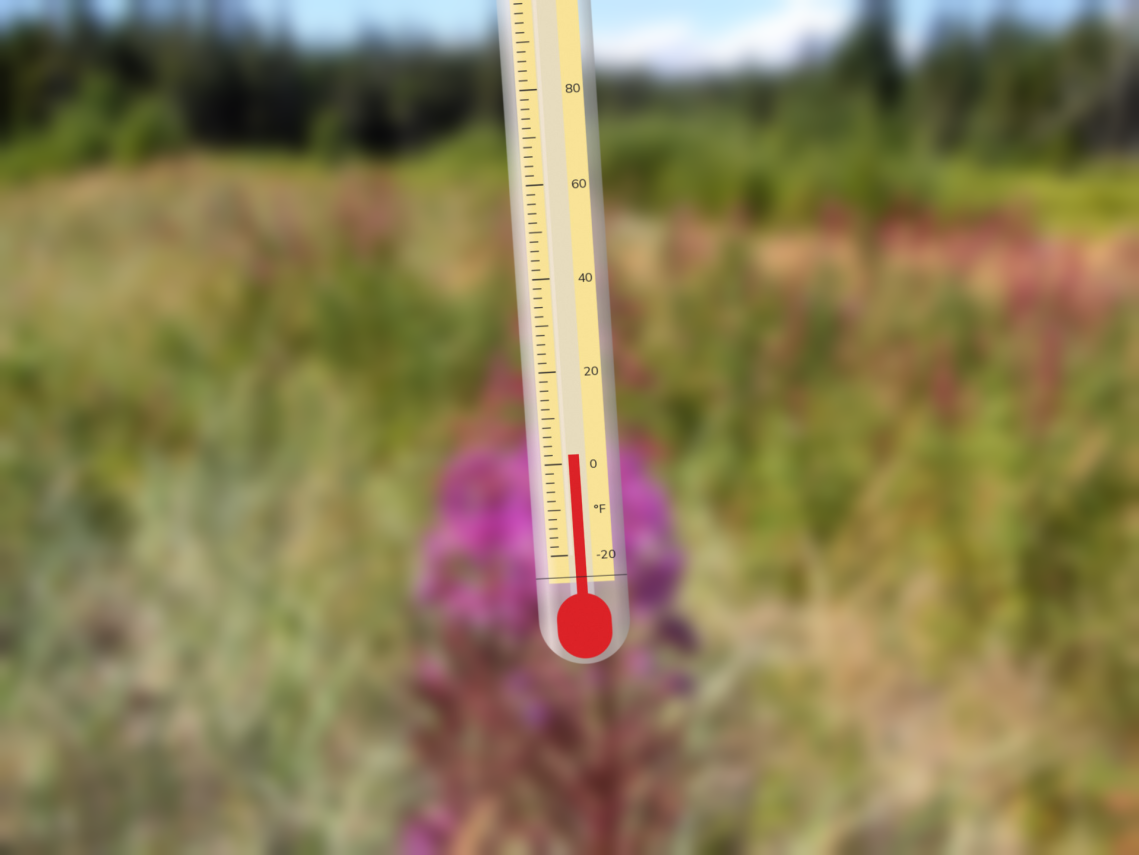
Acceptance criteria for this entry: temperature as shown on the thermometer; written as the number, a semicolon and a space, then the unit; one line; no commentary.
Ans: 2; °F
